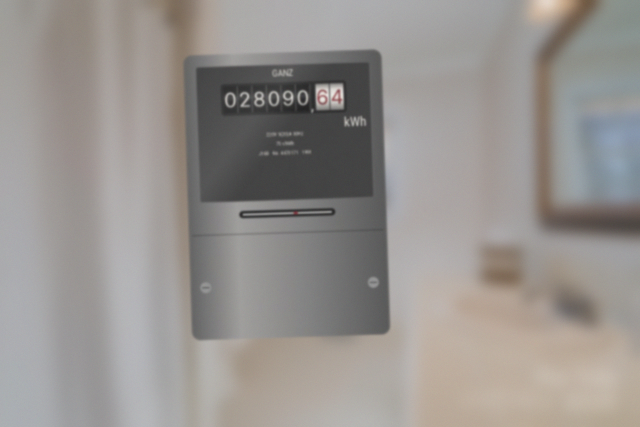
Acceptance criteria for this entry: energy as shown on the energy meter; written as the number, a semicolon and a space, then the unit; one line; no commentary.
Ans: 28090.64; kWh
